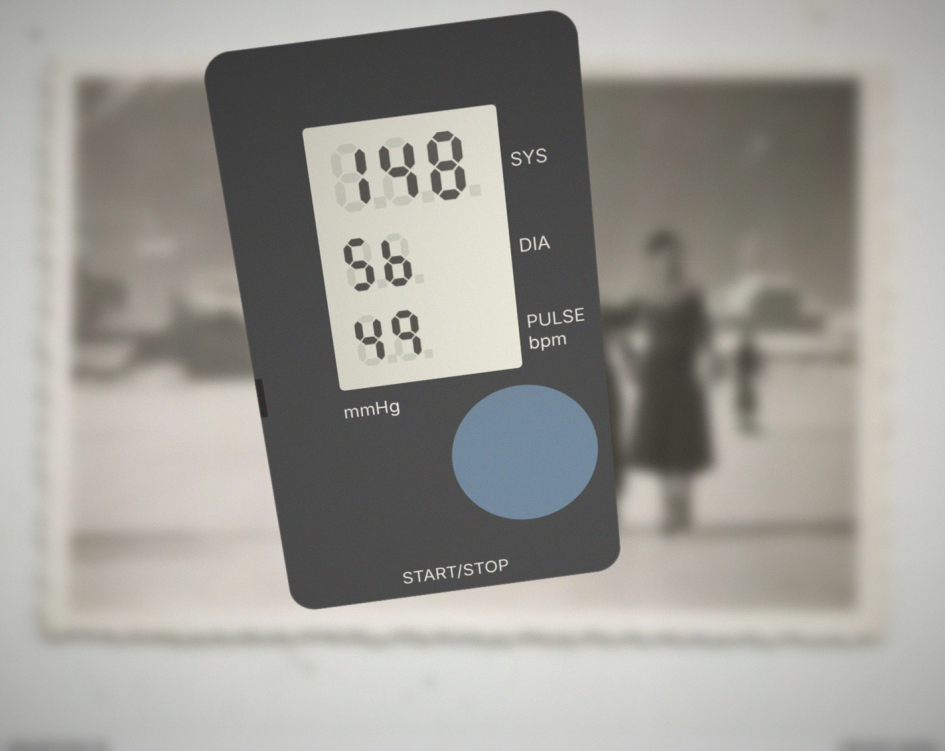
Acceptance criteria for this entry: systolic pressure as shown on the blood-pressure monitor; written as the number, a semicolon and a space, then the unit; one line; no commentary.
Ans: 148; mmHg
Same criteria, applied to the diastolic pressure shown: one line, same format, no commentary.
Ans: 56; mmHg
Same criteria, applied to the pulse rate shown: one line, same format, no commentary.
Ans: 49; bpm
